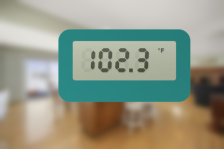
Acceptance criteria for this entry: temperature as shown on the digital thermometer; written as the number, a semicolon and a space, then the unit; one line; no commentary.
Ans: 102.3; °F
